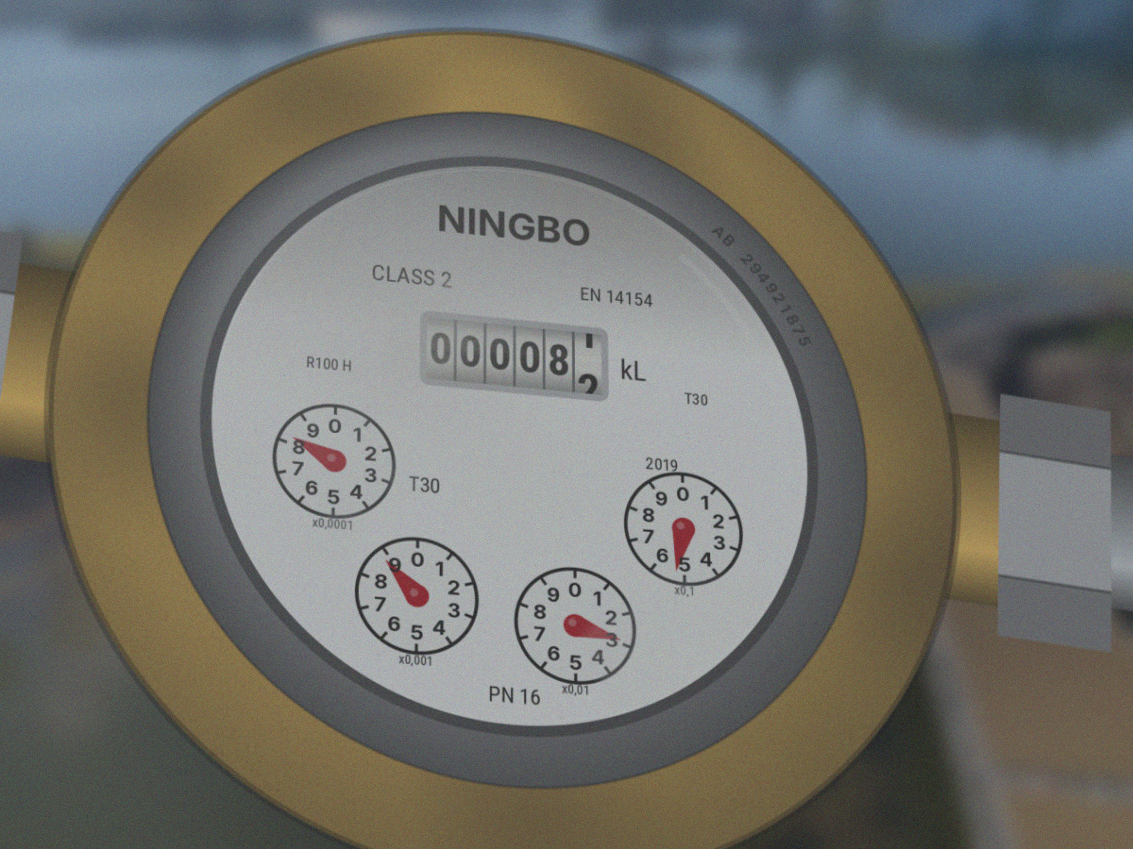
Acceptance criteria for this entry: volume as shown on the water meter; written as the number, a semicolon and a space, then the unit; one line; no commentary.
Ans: 81.5288; kL
